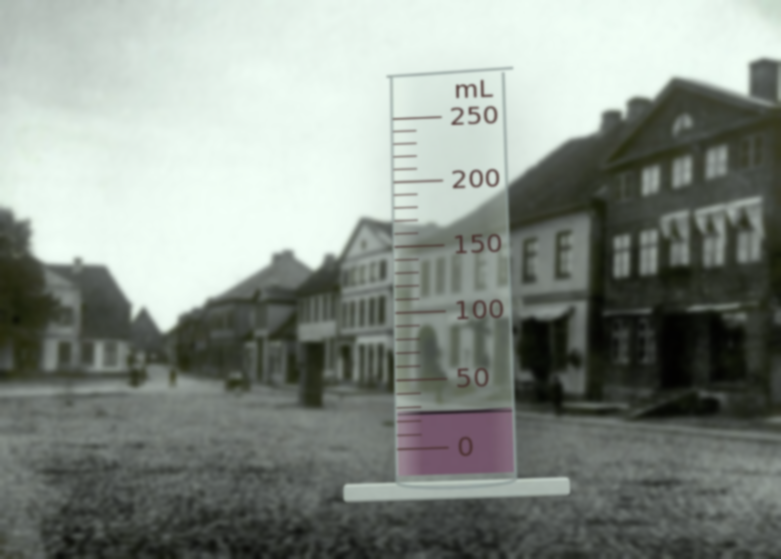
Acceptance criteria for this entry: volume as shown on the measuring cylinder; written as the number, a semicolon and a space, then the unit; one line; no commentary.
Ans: 25; mL
